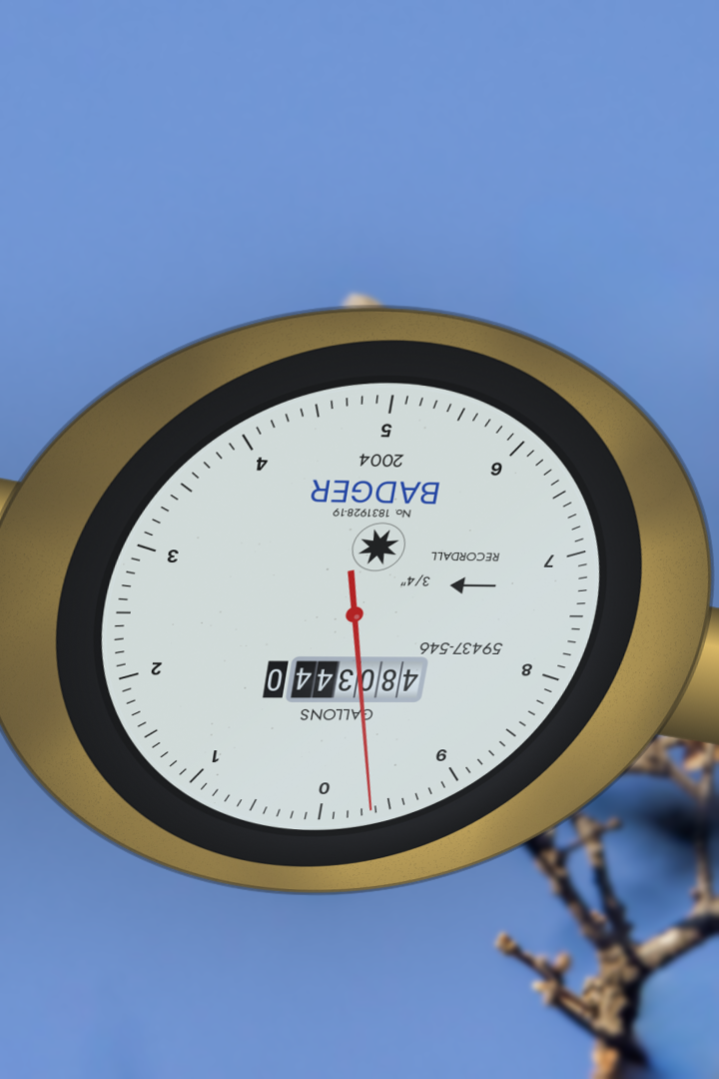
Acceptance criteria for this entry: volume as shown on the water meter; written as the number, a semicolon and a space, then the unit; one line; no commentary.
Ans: 4803439.6; gal
